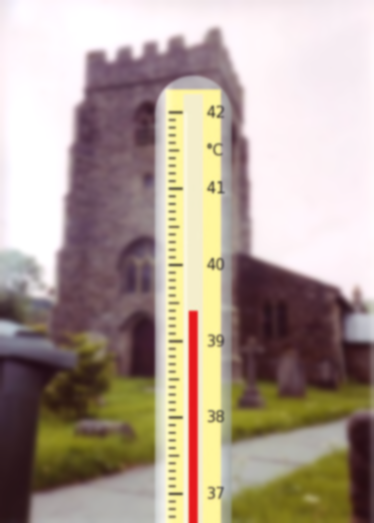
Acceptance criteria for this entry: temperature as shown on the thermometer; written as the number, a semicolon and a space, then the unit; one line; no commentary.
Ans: 39.4; °C
